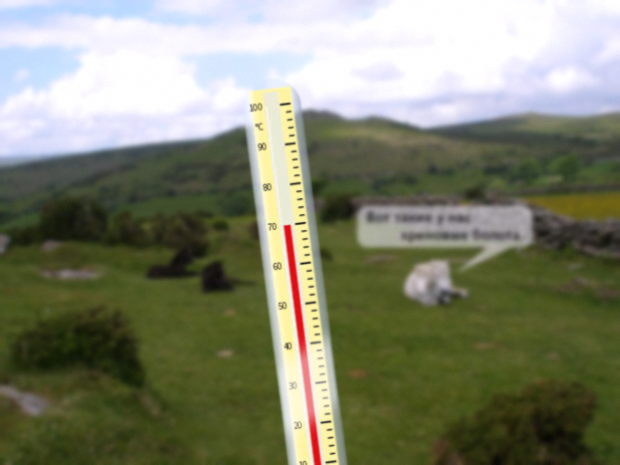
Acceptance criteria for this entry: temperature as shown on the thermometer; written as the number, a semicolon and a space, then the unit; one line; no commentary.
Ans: 70; °C
